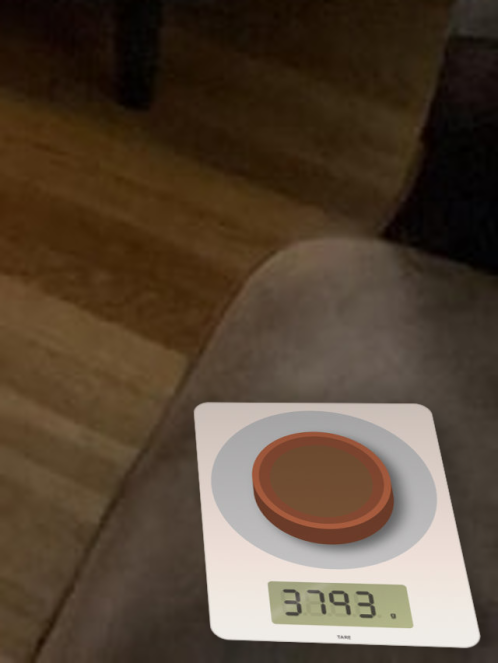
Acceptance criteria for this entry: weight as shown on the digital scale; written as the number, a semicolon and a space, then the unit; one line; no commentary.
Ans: 3793; g
